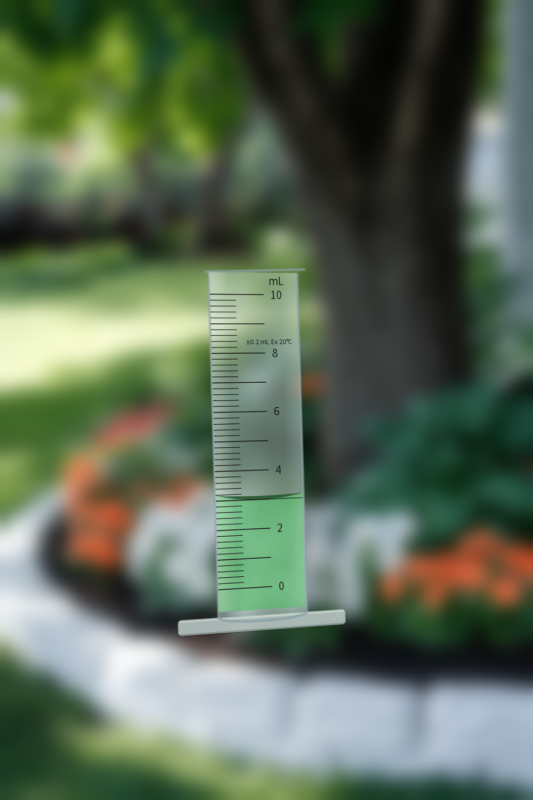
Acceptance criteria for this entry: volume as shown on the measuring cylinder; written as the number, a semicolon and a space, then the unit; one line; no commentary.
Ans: 3; mL
